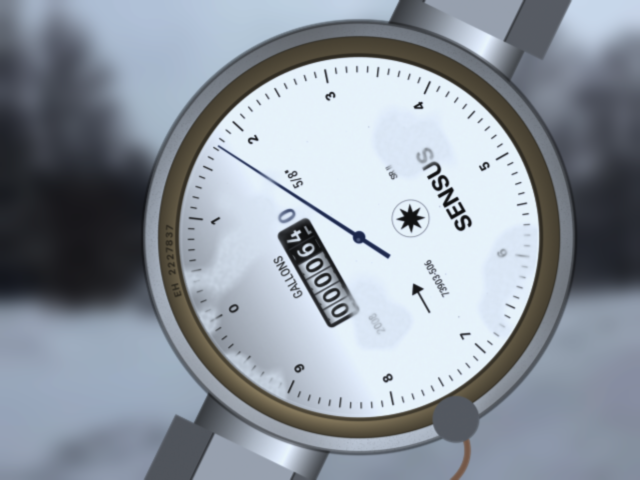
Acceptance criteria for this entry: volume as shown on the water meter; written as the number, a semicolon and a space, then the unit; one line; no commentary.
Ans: 641.7; gal
